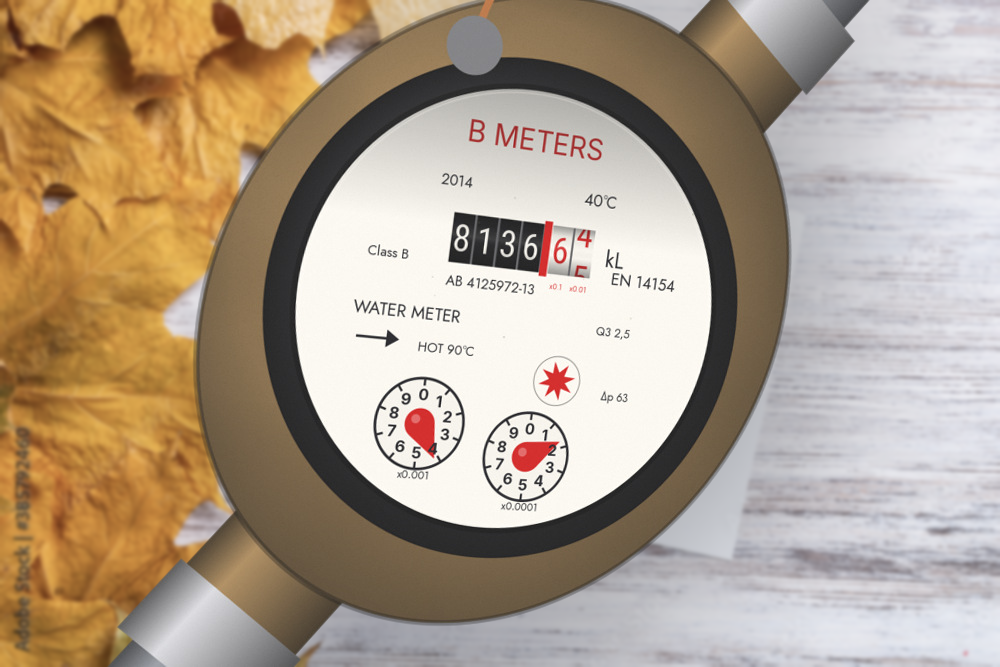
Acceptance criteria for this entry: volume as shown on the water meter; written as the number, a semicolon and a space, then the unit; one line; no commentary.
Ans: 8136.6441; kL
